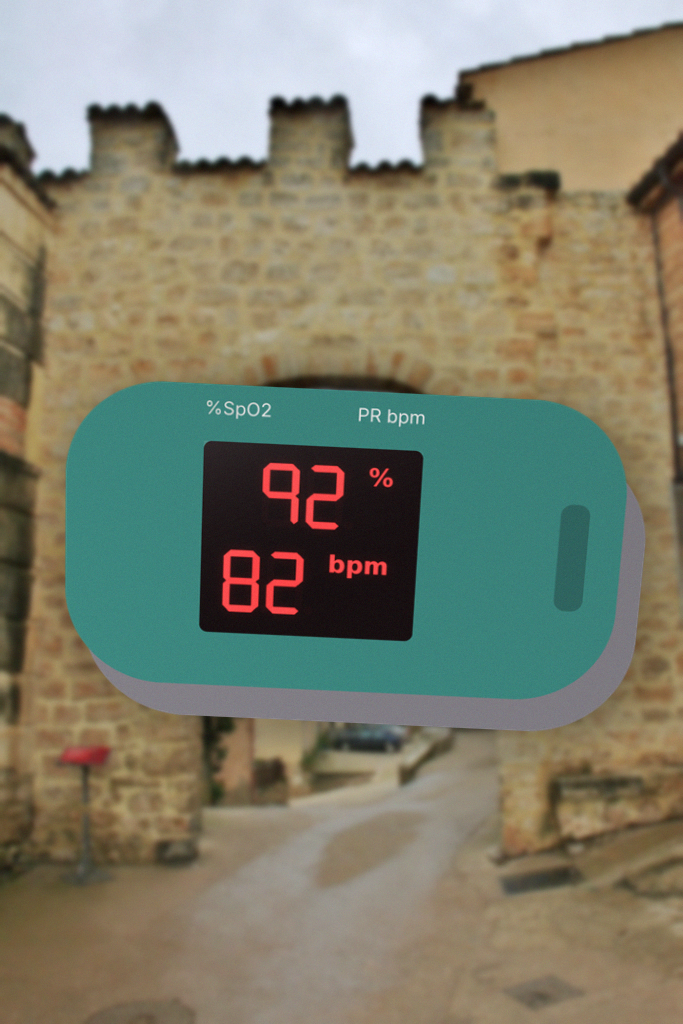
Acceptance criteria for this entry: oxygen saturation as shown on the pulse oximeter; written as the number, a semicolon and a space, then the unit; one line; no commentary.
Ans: 92; %
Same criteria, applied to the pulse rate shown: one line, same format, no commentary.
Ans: 82; bpm
